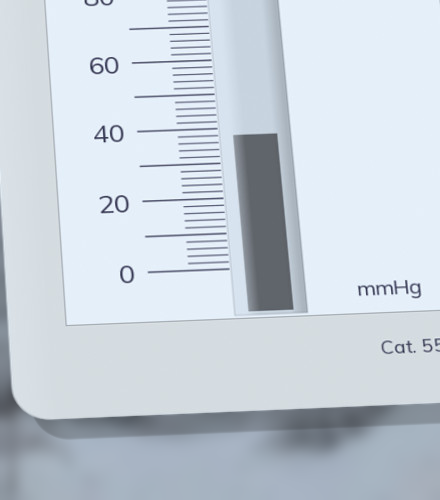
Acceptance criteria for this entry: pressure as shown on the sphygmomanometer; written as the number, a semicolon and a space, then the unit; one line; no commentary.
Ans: 38; mmHg
